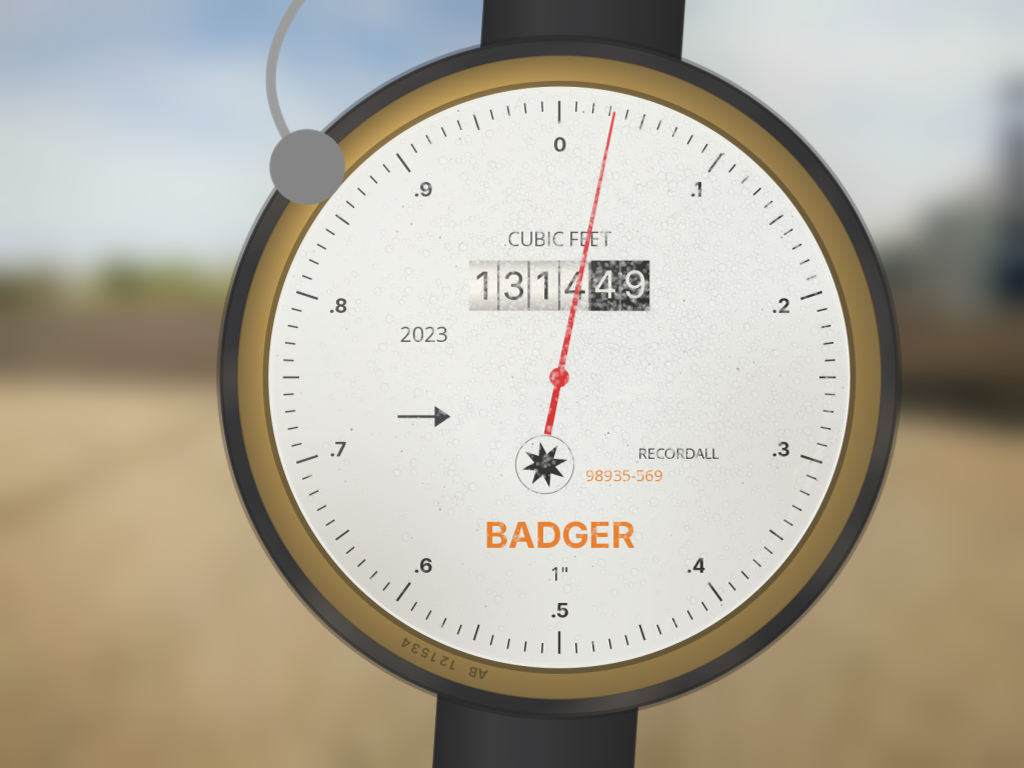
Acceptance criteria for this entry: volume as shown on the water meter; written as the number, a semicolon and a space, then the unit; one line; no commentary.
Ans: 131449.03; ft³
